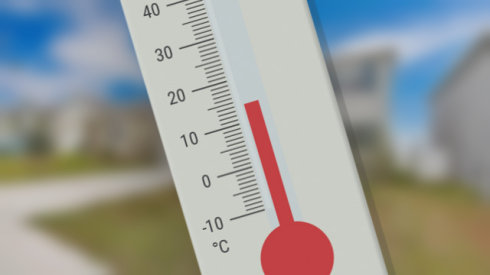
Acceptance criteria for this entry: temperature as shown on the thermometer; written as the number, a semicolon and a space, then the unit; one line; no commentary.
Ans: 14; °C
